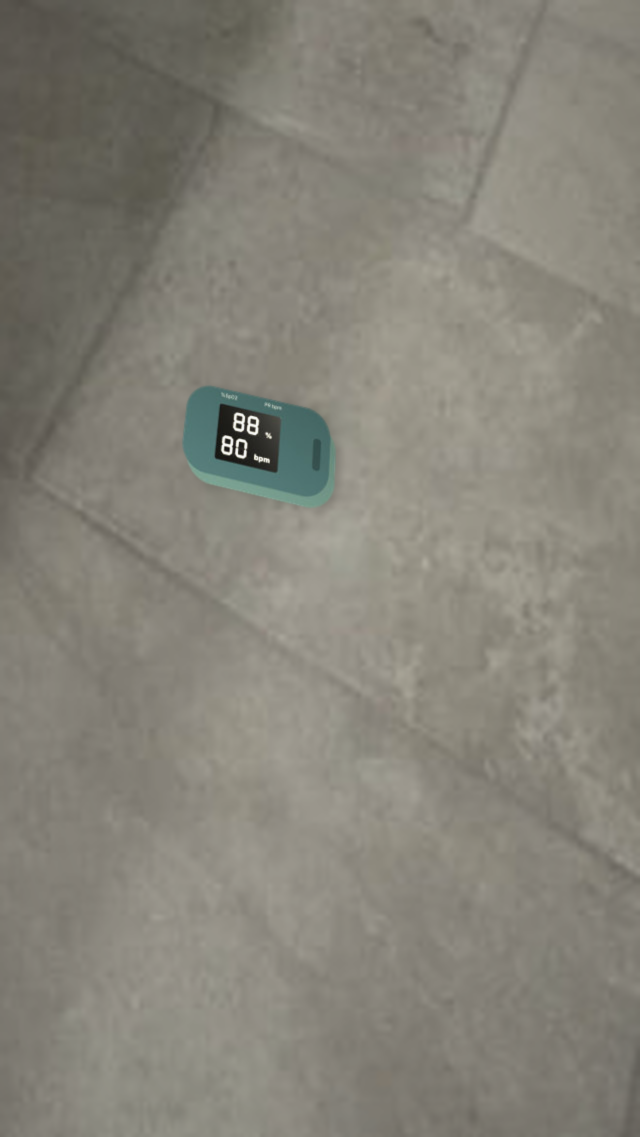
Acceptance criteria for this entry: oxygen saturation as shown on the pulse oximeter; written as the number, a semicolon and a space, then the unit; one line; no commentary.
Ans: 88; %
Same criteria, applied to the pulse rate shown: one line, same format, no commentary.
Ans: 80; bpm
